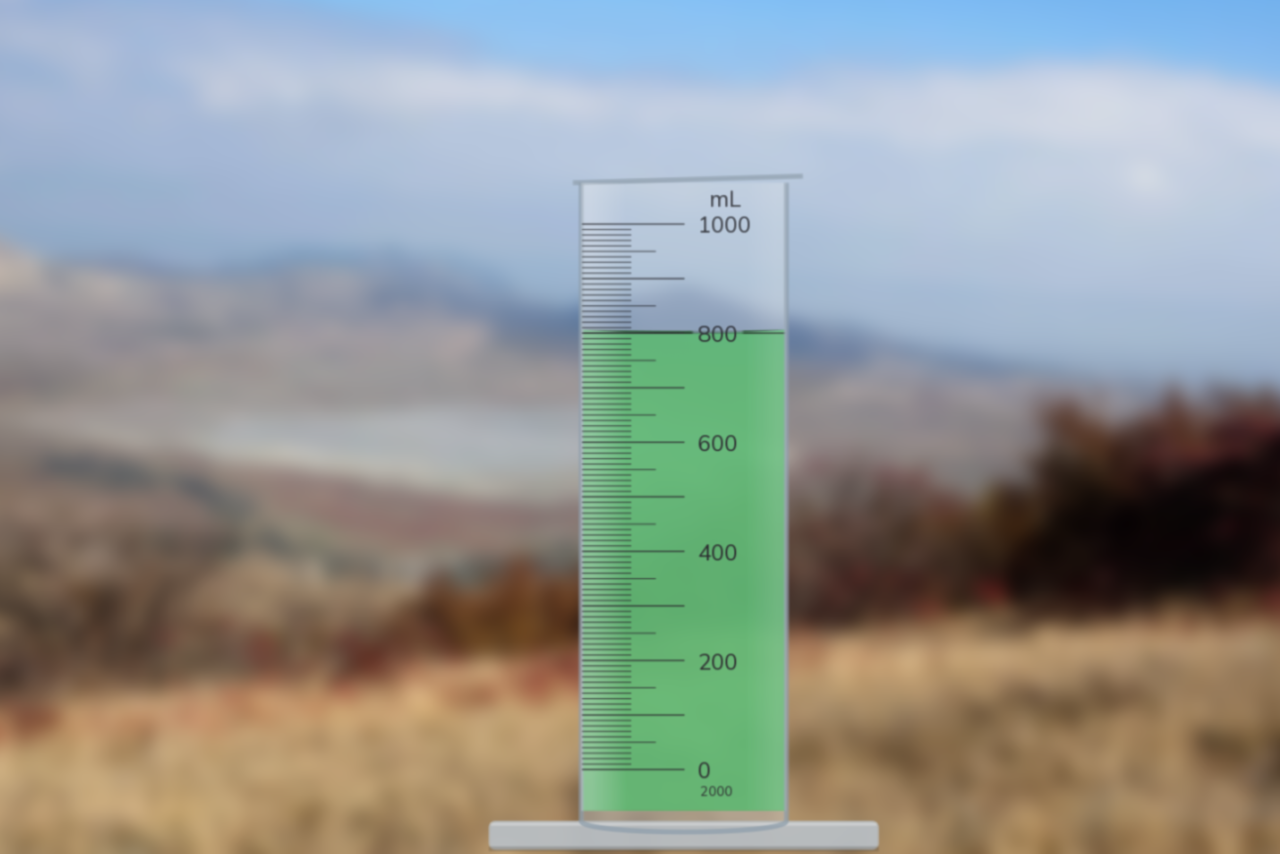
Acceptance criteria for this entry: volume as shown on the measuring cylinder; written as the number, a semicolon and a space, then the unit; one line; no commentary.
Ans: 800; mL
